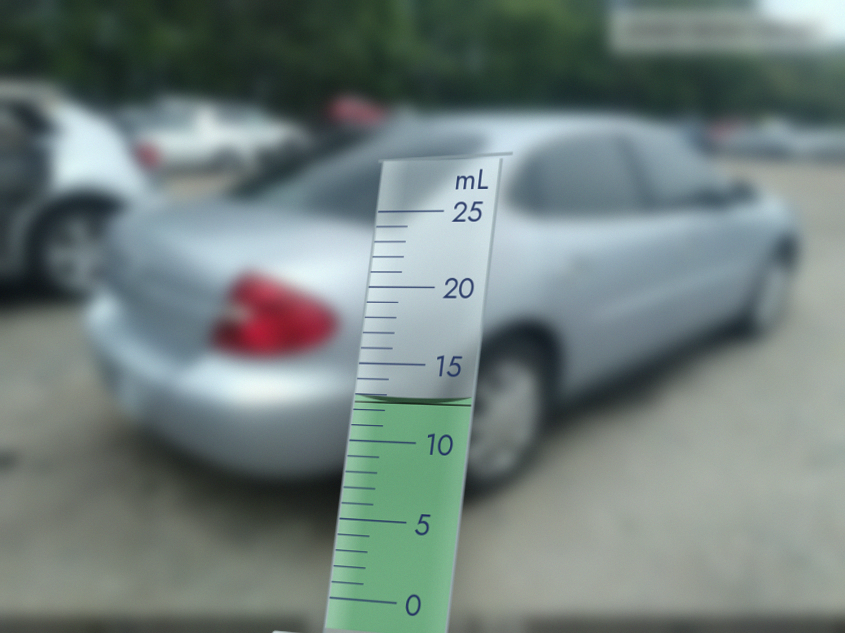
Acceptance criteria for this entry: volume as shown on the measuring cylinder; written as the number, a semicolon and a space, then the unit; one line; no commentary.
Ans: 12.5; mL
